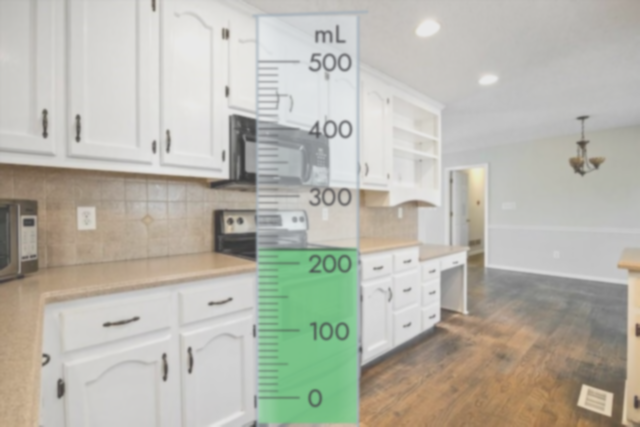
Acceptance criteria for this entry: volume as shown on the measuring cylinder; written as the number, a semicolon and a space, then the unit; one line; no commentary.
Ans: 220; mL
